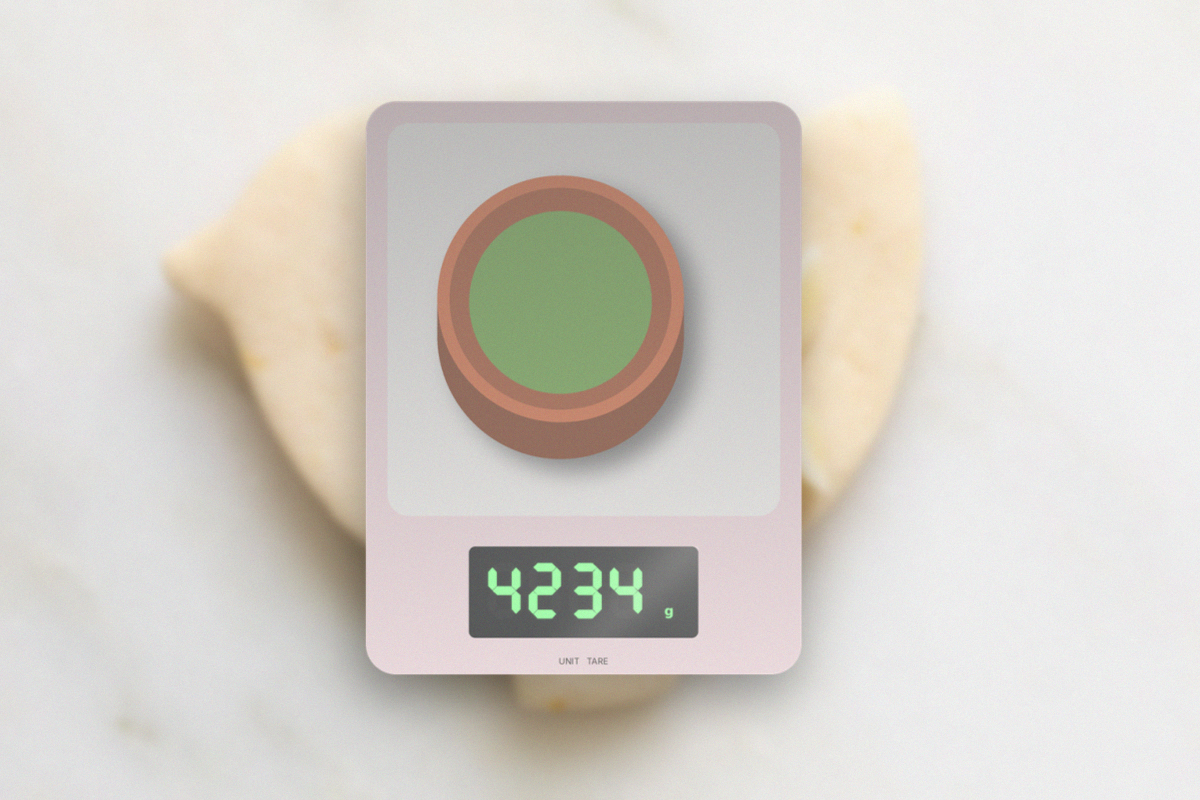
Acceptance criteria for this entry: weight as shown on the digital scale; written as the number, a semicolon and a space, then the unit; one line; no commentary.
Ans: 4234; g
